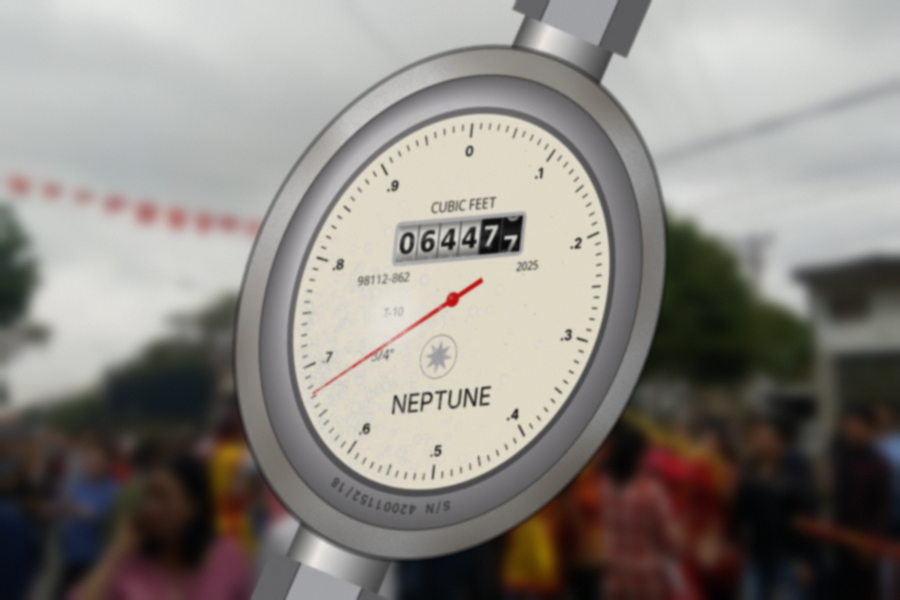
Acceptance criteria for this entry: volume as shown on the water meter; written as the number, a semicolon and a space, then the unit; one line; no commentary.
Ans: 64476.67; ft³
